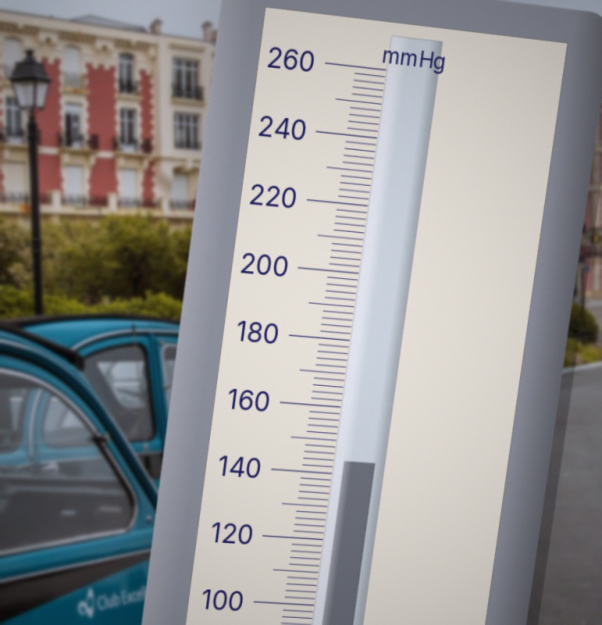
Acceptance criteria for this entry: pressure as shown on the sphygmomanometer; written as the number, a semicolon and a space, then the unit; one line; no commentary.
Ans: 144; mmHg
